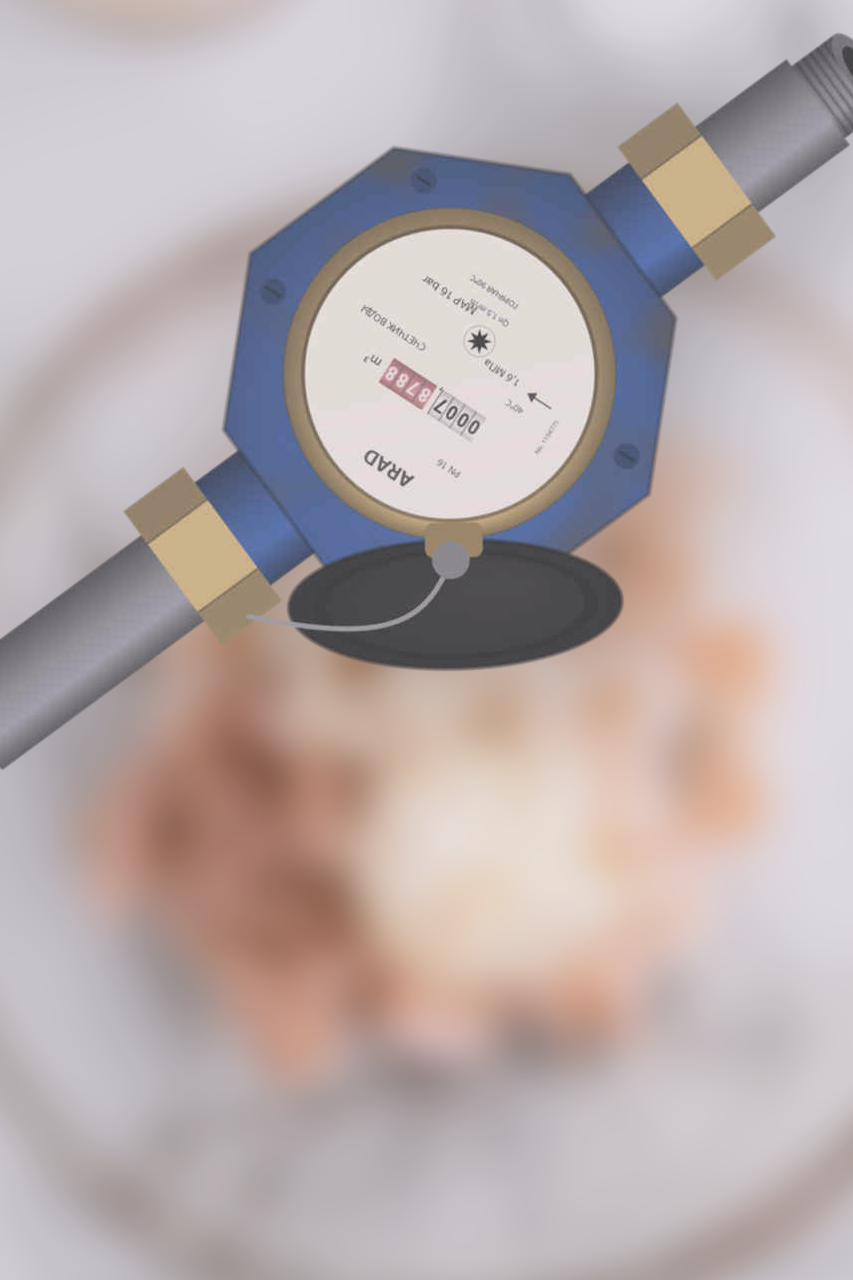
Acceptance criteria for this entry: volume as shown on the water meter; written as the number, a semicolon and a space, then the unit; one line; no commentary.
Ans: 7.8788; m³
